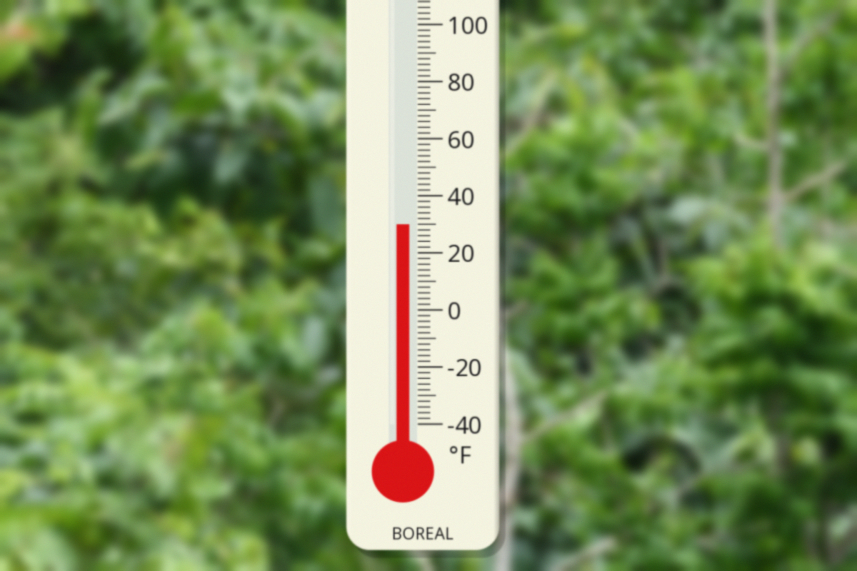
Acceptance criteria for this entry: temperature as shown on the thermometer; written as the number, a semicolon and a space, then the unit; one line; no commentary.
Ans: 30; °F
